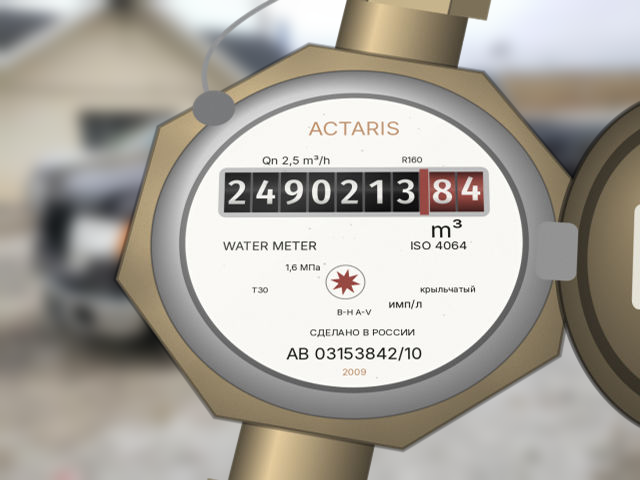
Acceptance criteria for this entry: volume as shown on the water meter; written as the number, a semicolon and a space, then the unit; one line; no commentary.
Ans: 2490213.84; m³
